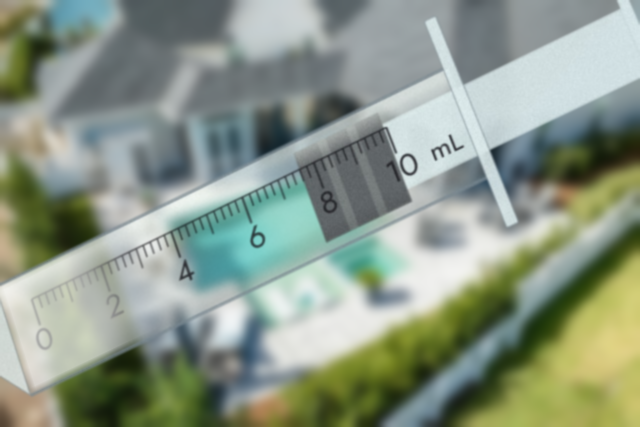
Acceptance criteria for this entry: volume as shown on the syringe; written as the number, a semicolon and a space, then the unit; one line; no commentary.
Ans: 7.6; mL
